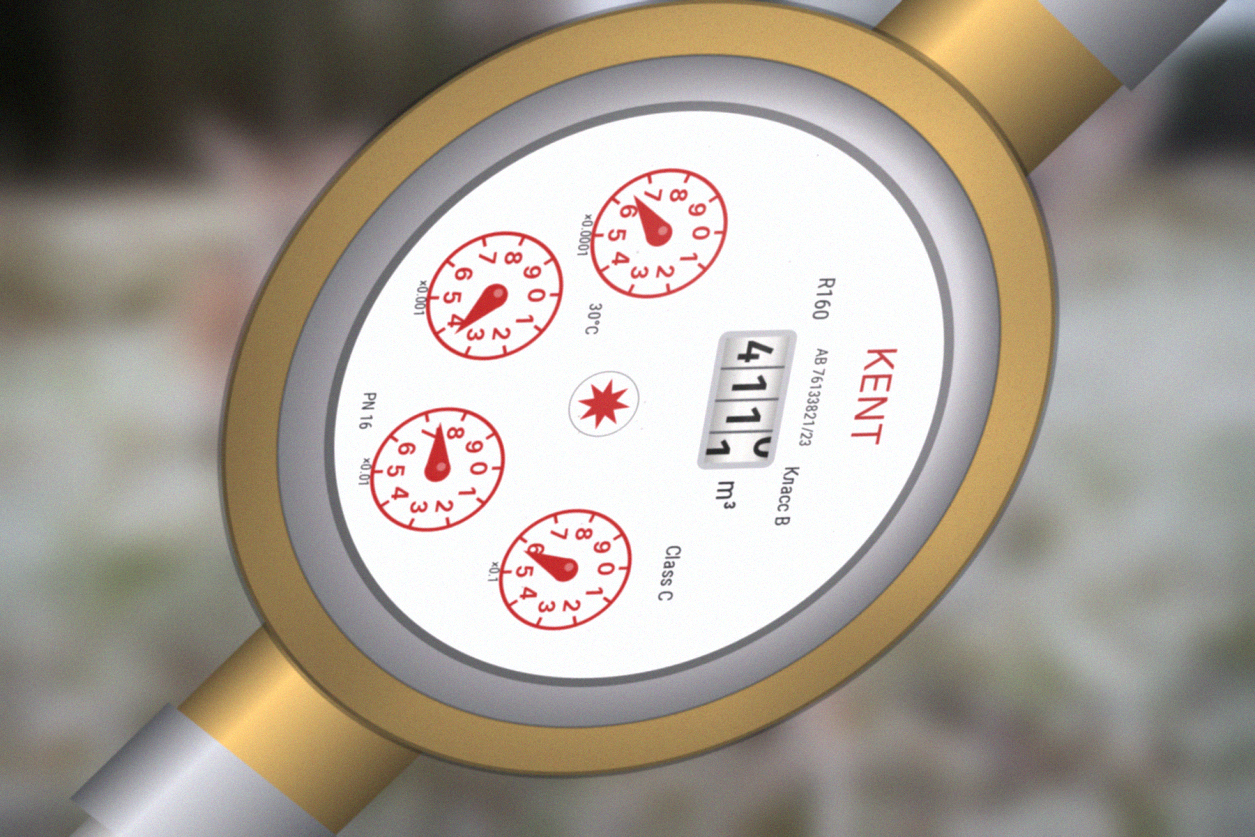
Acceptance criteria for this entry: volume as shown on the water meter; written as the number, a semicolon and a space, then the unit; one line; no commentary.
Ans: 4110.5736; m³
